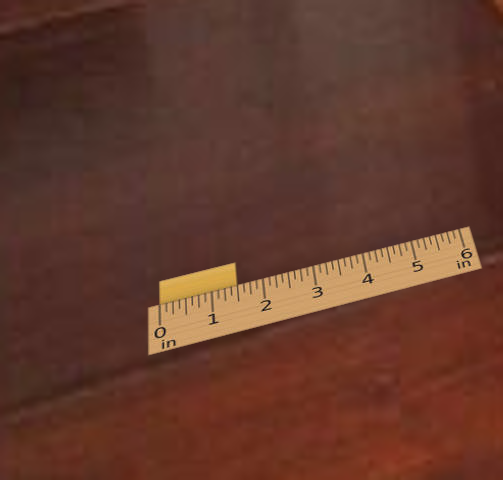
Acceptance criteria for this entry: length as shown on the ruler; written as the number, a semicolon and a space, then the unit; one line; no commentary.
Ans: 1.5; in
